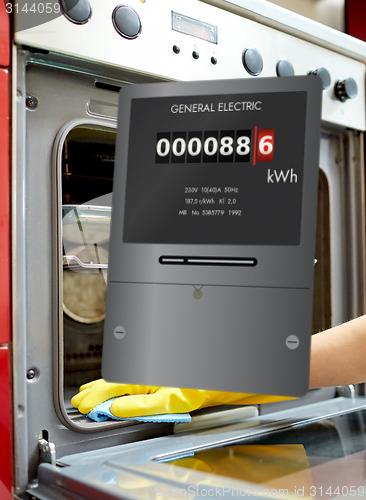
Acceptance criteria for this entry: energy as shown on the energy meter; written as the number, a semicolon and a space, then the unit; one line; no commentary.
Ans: 88.6; kWh
